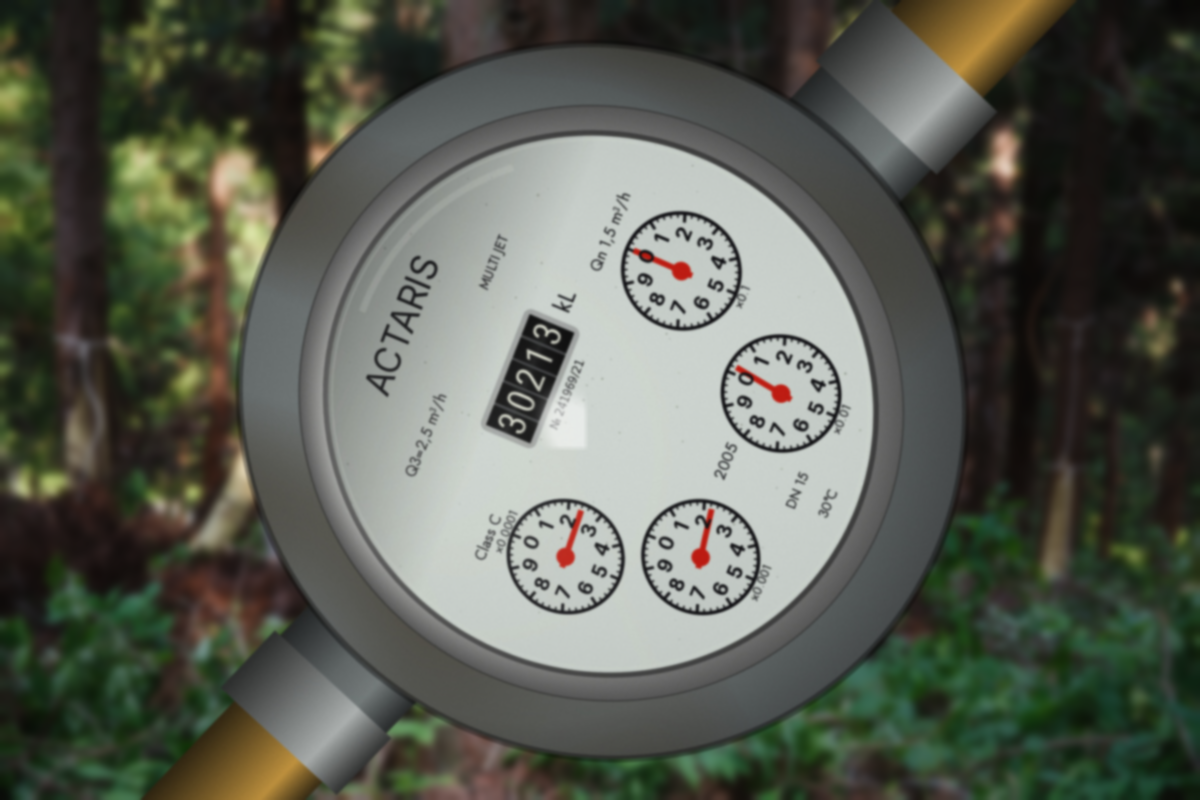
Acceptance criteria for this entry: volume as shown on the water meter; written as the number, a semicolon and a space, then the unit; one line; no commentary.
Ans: 30213.0022; kL
